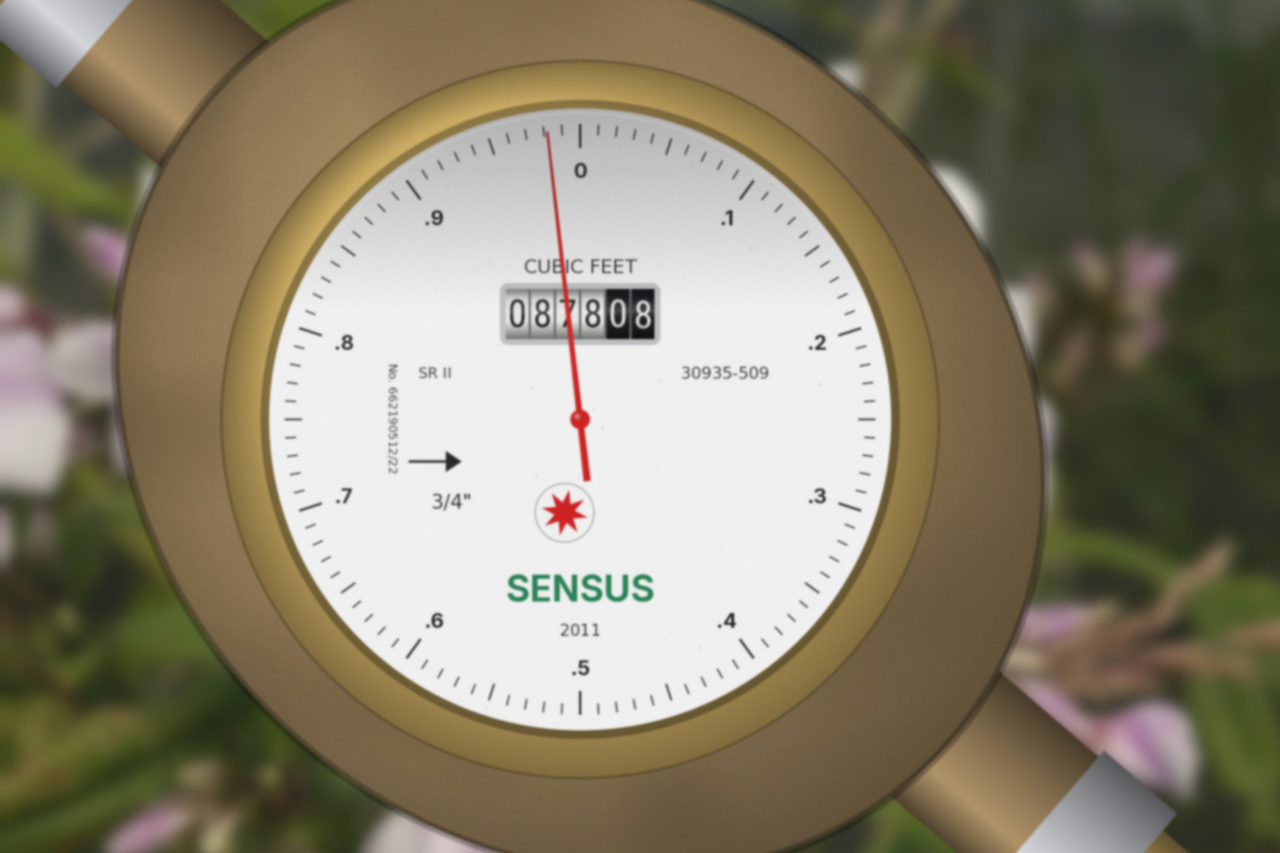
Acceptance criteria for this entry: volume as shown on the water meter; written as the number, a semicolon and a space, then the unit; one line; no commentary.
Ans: 87807.98; ft³
